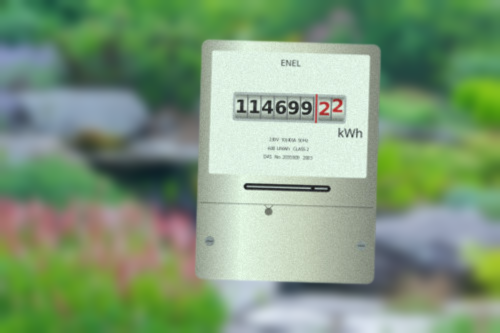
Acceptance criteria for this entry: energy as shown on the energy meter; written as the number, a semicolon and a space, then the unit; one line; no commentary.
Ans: 114699.22; kWh
